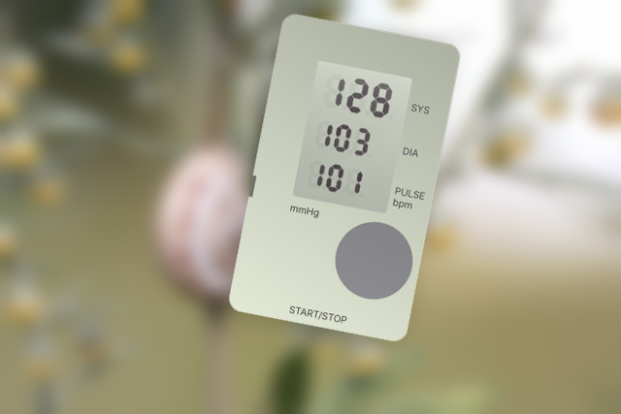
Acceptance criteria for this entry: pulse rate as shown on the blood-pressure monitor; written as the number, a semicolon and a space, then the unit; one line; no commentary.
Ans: 101; bpm
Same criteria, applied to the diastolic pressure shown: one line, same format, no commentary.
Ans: 103; mmHg
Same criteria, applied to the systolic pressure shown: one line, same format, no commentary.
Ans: 128; mmHg
